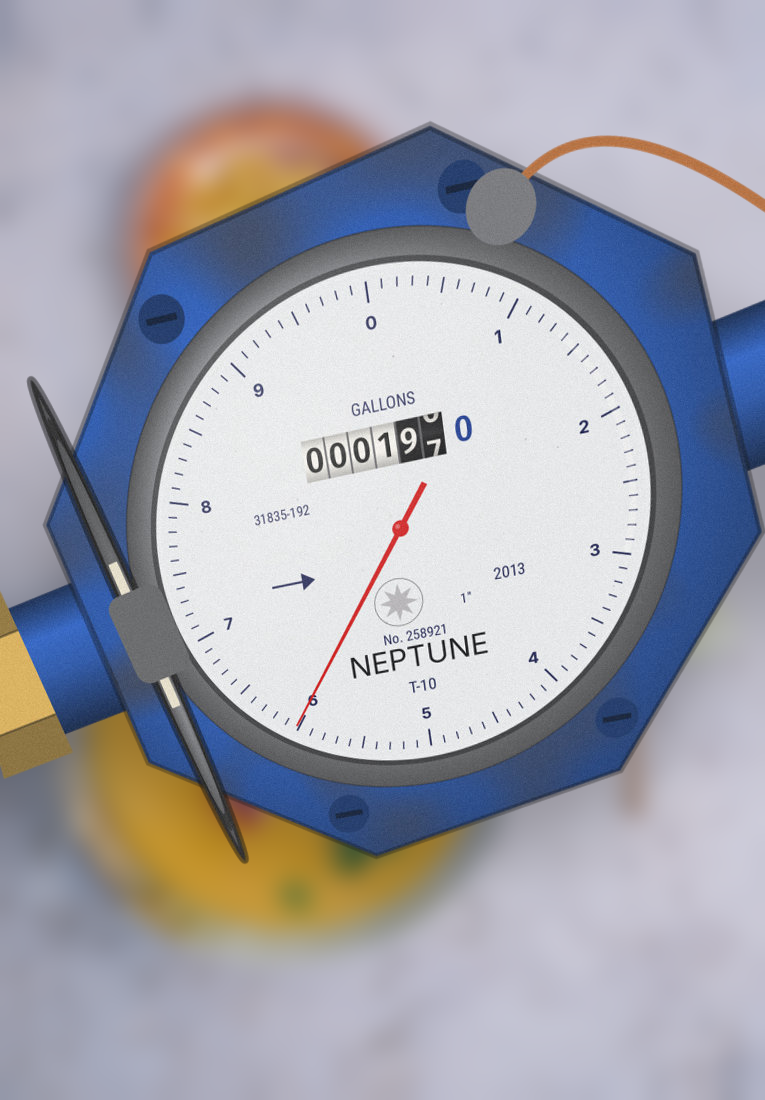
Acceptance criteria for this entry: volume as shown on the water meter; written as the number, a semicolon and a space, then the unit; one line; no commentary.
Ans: 1966.0; gal
